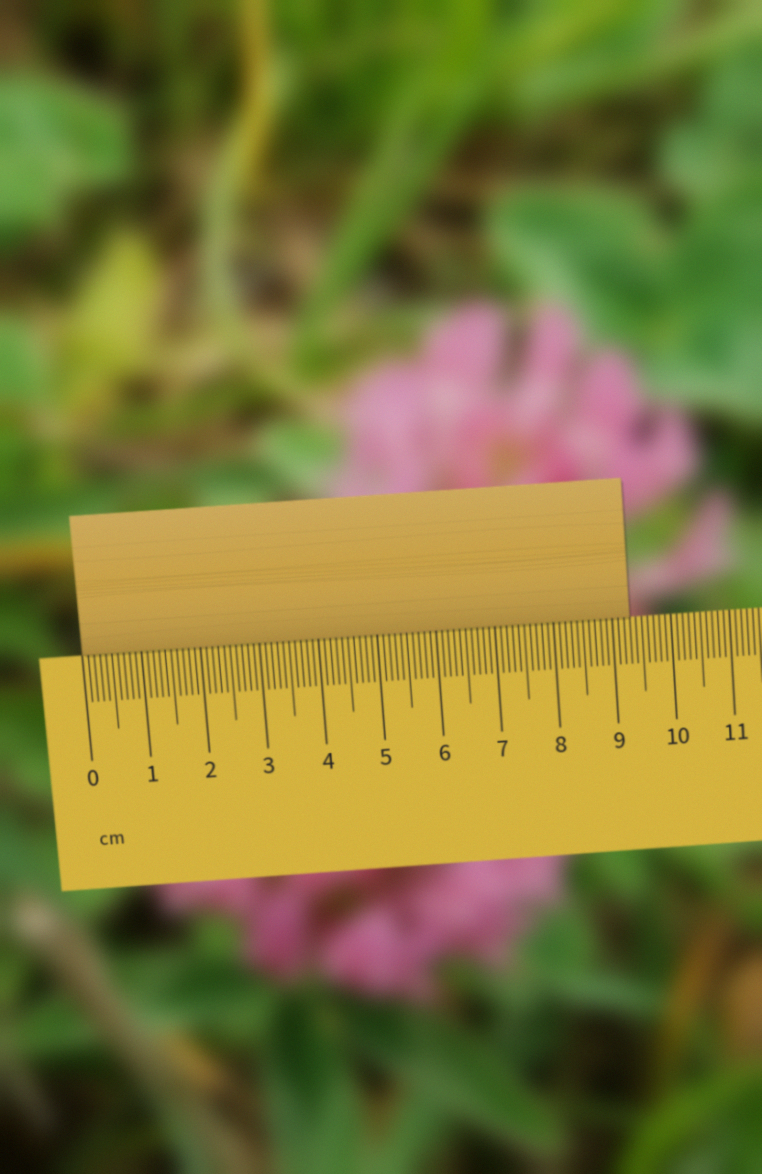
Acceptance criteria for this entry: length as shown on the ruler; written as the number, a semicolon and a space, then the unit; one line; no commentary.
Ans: 9.3; cm
